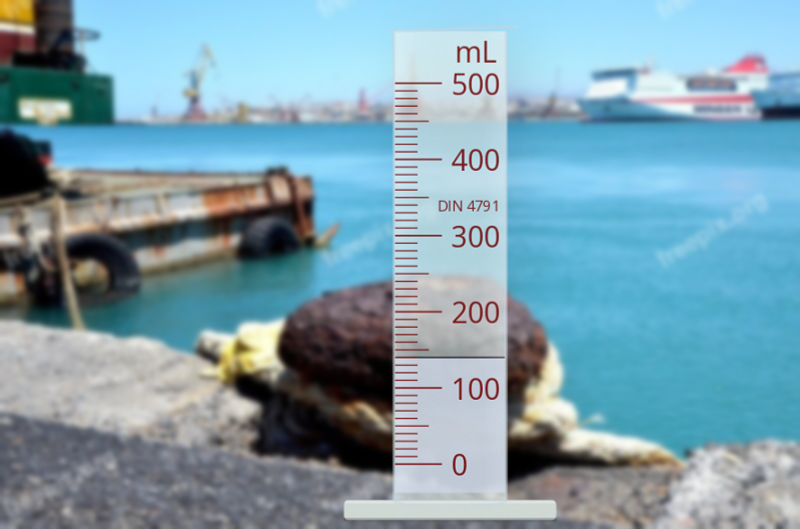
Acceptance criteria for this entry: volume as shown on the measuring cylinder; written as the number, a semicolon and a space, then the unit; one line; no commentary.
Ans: 140; mL
